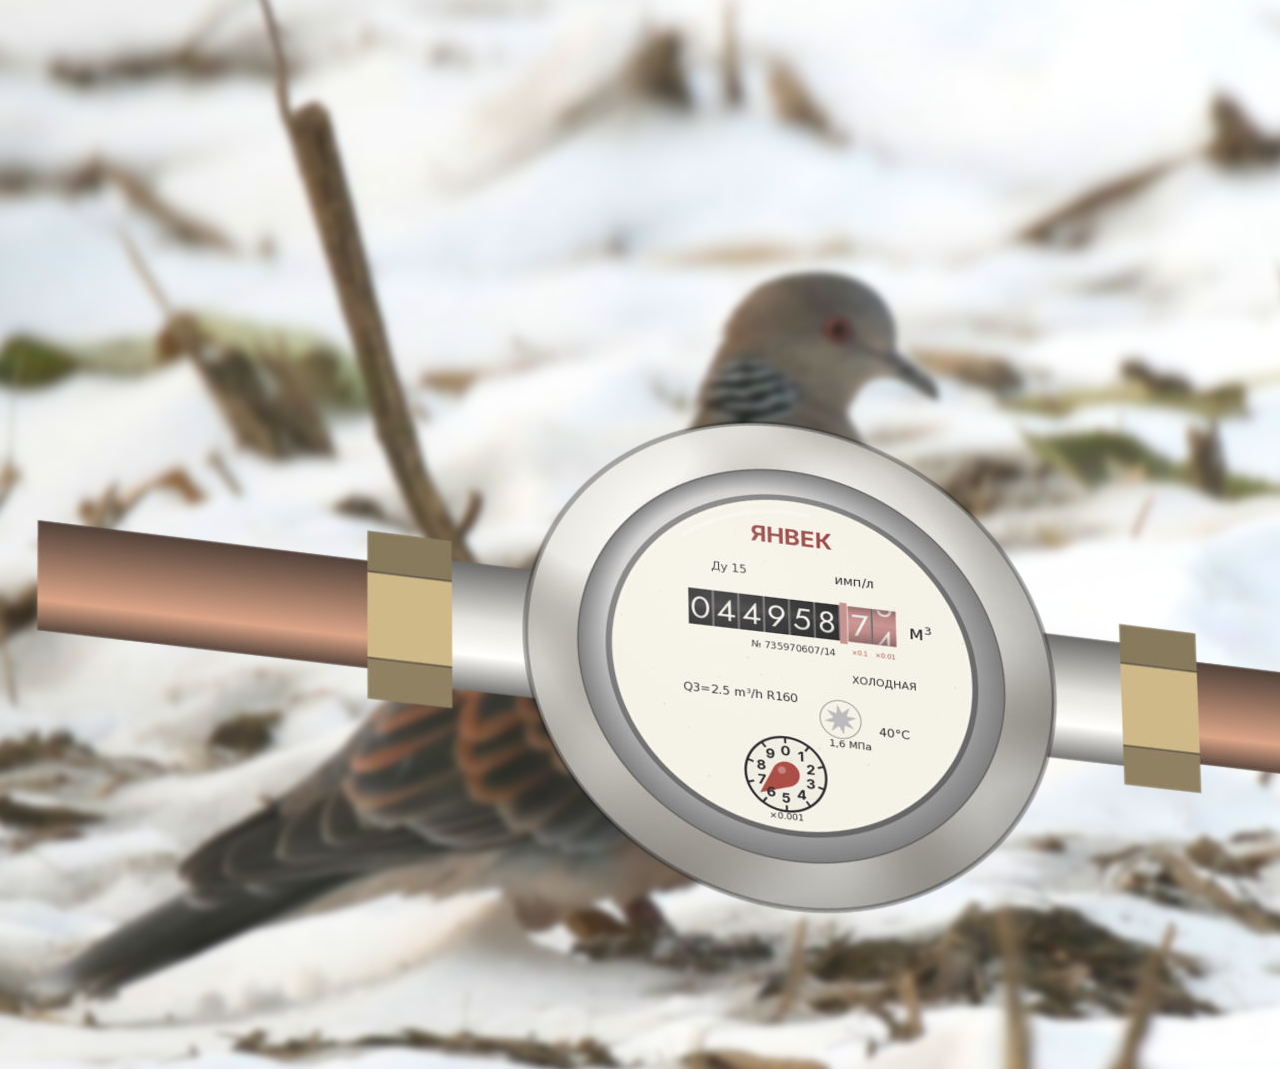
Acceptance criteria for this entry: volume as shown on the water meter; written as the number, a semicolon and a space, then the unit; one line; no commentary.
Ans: 44958.736; m³
